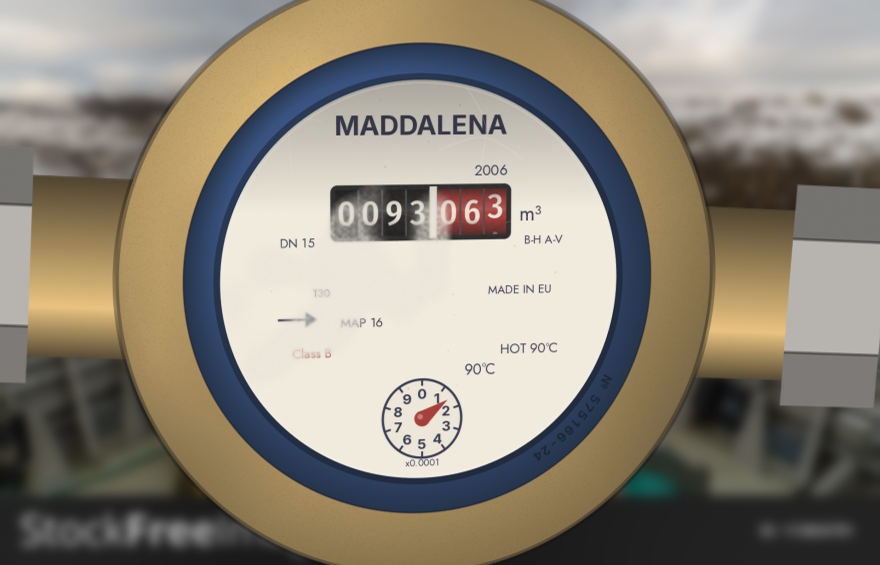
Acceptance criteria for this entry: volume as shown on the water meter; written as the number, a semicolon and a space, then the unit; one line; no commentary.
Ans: 93.0631; m³
